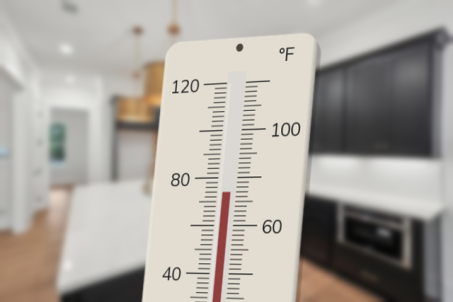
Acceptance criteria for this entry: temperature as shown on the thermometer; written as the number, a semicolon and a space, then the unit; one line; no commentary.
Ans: 74; °F
